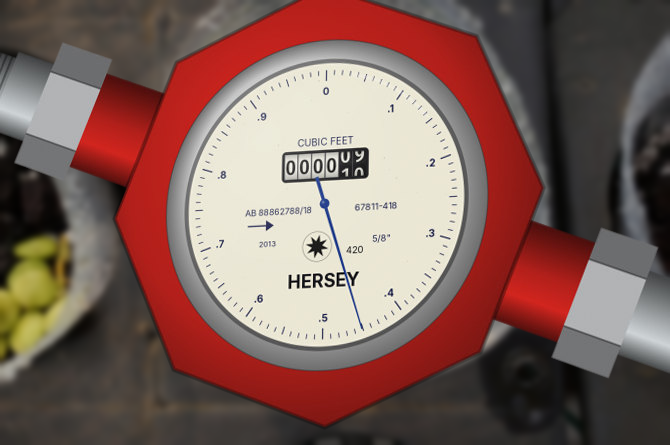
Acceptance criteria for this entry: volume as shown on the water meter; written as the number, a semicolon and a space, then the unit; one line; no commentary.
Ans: 9.45; ft³
